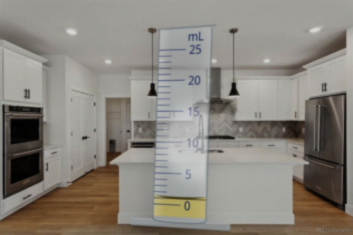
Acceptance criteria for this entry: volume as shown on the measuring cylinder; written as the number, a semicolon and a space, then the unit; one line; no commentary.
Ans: 1; mL
